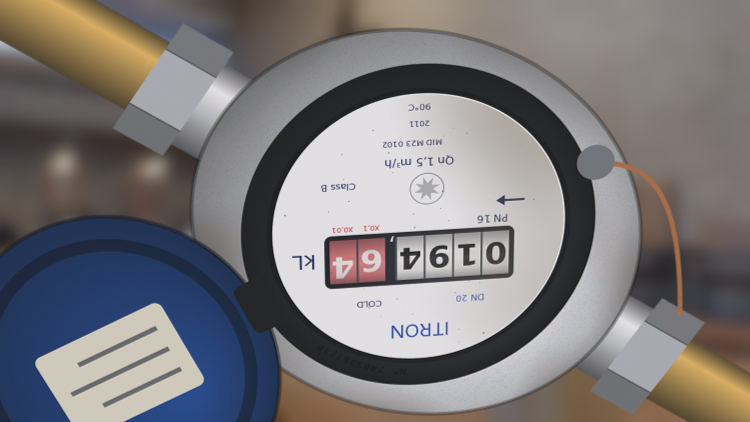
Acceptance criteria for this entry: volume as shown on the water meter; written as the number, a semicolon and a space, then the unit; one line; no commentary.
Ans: 194.64; kL
